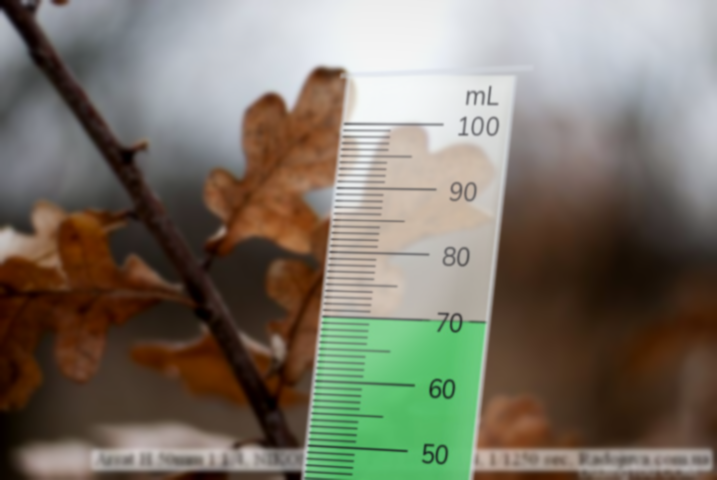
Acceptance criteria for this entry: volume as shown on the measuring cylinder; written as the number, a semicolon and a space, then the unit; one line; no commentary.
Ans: 70; mL
